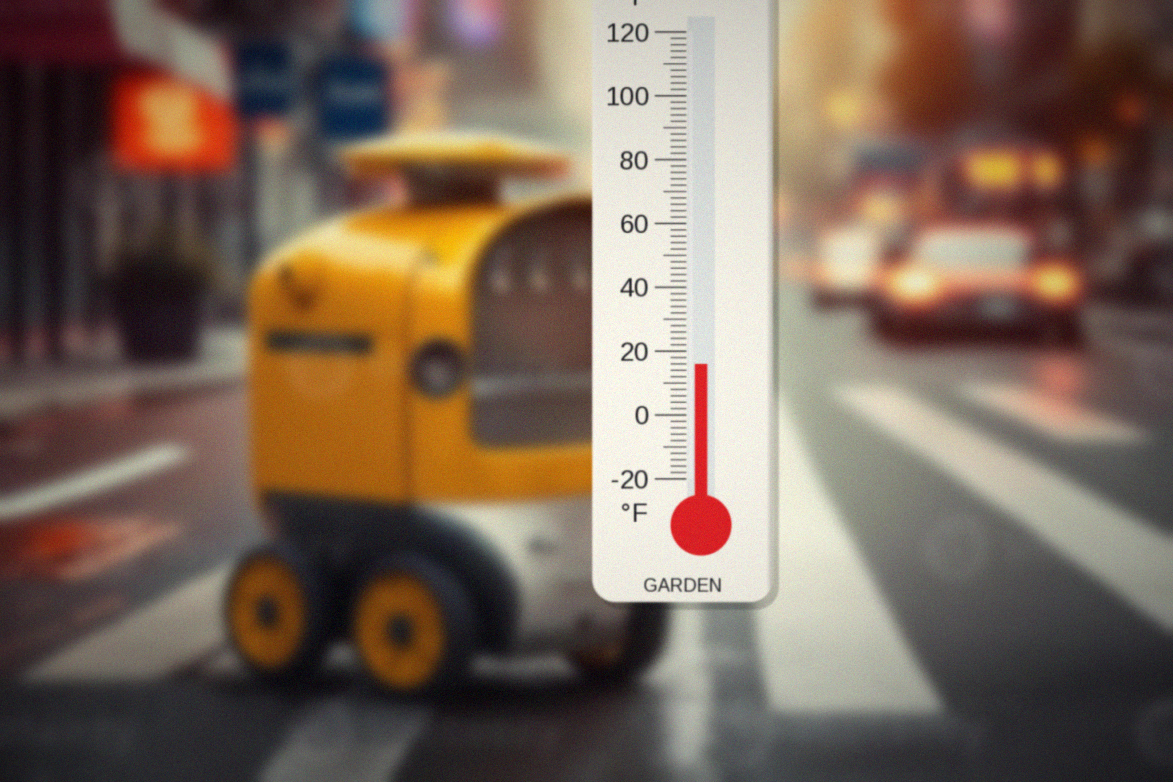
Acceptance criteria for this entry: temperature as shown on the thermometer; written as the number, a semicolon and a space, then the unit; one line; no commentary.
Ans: 16; °F
